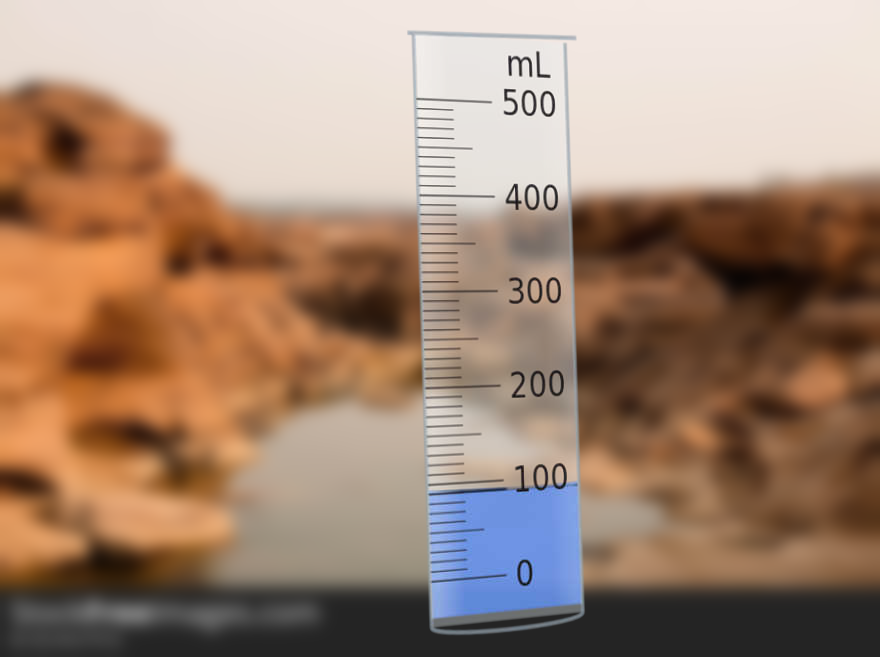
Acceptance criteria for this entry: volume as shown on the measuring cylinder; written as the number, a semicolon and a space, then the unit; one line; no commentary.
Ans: 90; mL
